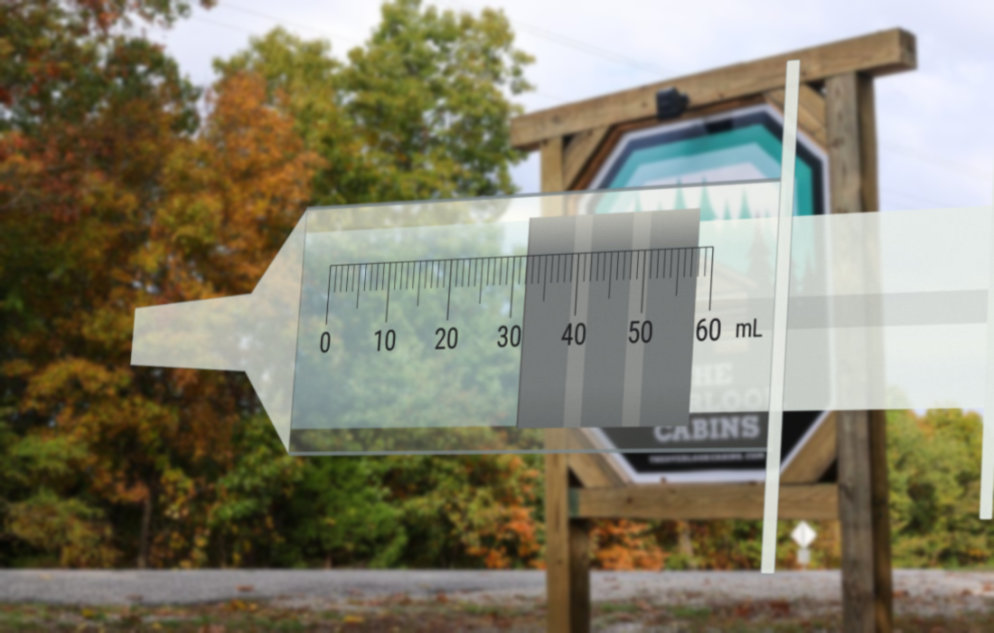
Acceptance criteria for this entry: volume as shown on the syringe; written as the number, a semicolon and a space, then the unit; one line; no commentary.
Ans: 32; mL
